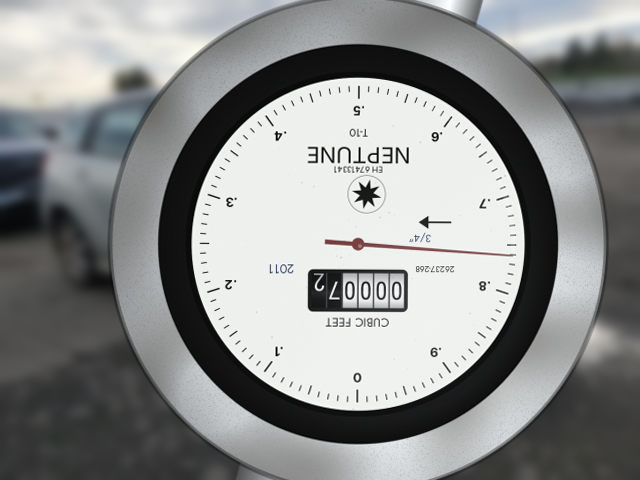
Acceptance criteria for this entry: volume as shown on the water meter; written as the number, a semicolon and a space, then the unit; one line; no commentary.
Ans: 71.76; ft³
